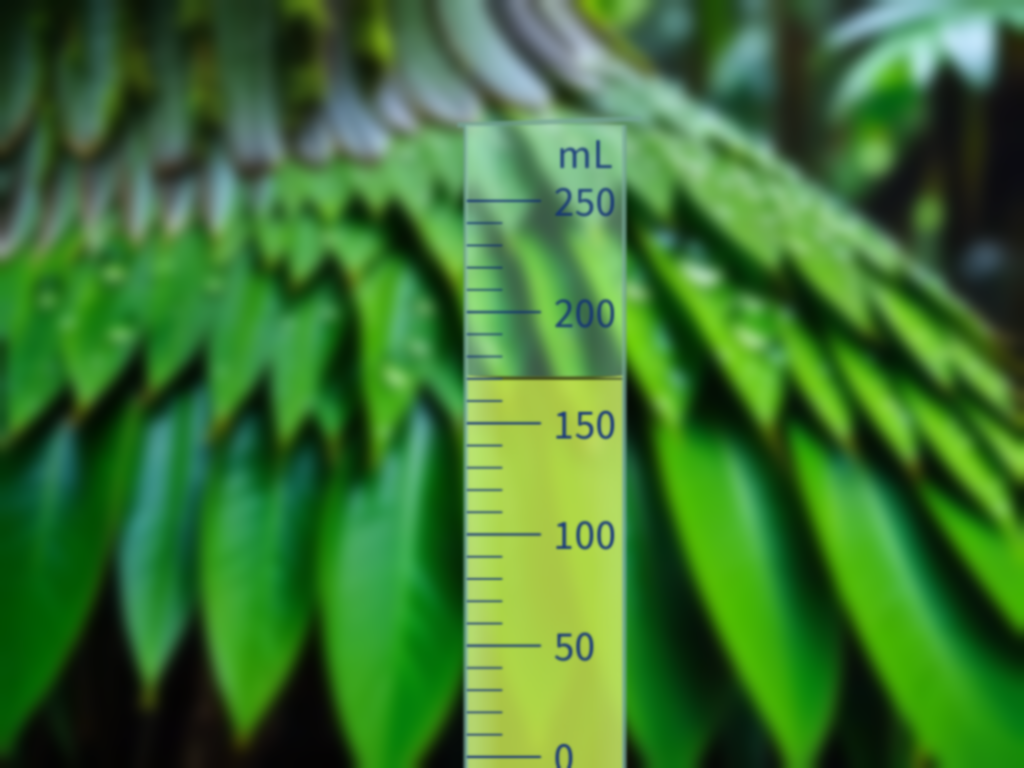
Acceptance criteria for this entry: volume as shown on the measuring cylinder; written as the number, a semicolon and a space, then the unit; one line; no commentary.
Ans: 170; mL
